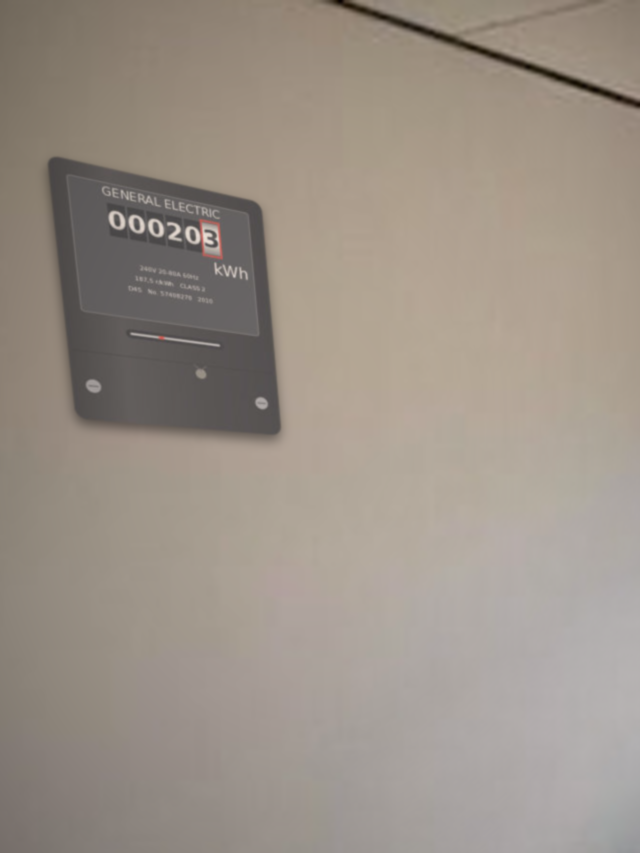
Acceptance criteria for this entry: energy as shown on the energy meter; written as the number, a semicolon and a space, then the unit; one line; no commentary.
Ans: 20.3; kWh
